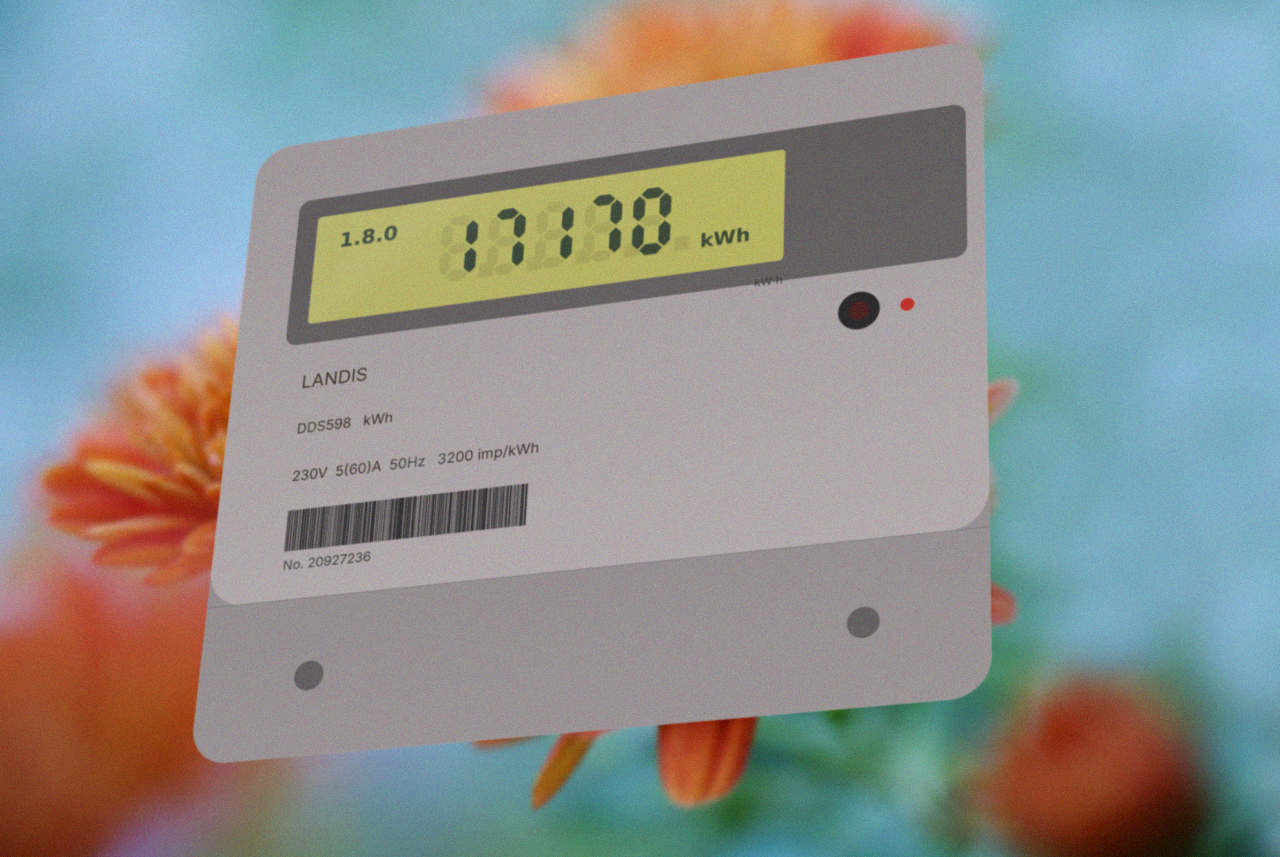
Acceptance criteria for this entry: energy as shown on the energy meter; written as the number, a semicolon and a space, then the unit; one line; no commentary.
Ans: 17170; kWh
